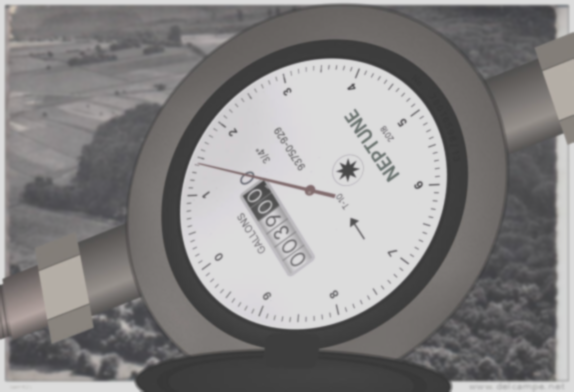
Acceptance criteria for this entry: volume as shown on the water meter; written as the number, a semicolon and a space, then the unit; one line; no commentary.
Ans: 39001.4; gal
